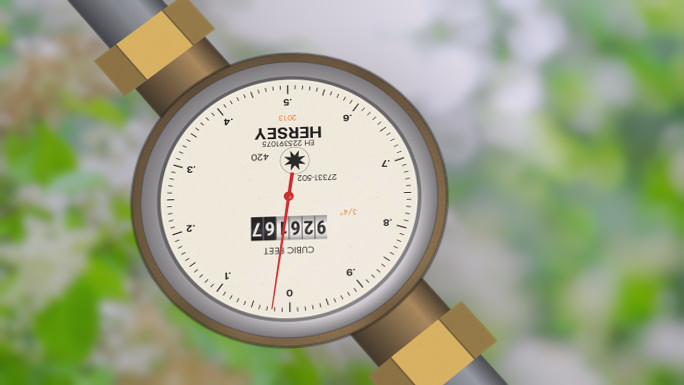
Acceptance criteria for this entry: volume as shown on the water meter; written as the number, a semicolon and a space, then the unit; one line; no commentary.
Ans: 926167.02; ft³
